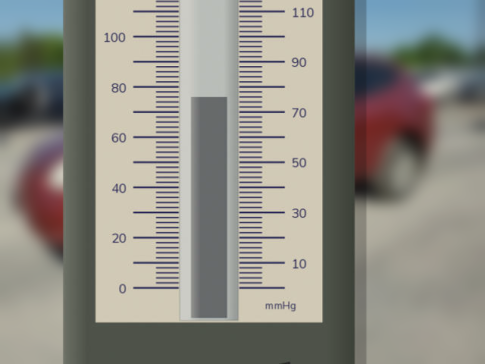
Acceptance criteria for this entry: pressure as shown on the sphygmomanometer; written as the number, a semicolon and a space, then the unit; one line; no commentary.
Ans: 76; mmHg
